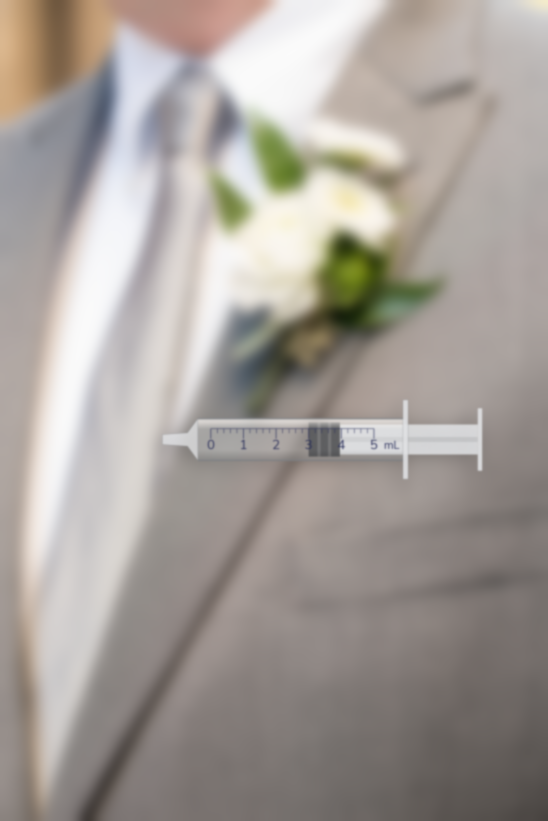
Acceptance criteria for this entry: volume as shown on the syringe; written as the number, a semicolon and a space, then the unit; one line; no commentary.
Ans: 3; mL
